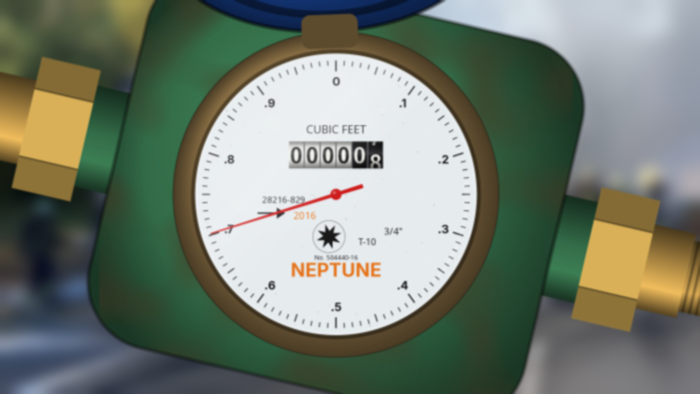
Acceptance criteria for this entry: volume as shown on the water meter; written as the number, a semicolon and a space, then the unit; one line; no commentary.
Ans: 7.70; ft³
